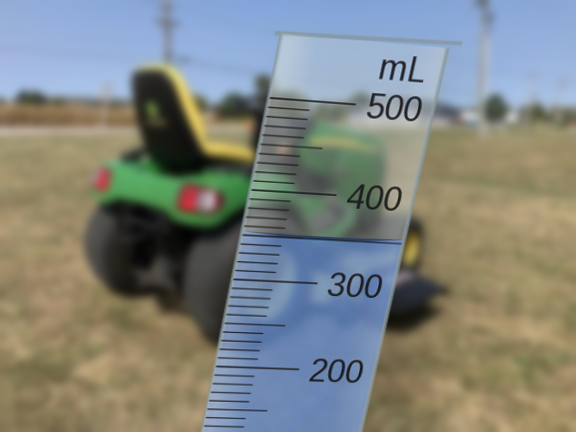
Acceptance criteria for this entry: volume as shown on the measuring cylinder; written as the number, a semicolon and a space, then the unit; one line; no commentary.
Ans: 350; mL
